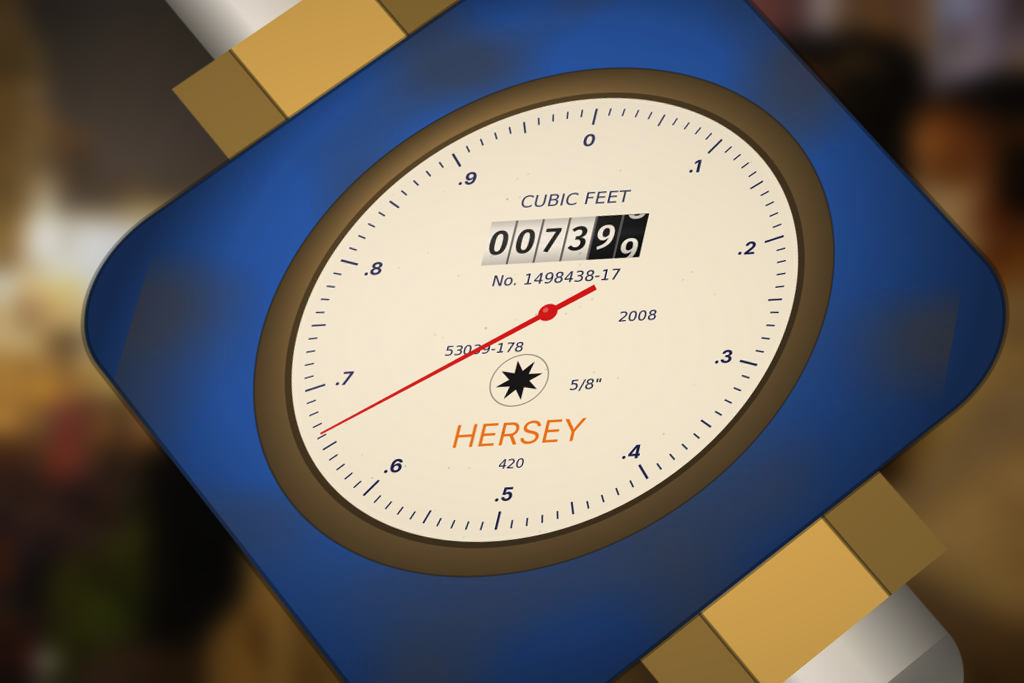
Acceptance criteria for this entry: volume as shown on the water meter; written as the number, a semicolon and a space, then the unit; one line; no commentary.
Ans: 7398.66; ft³
